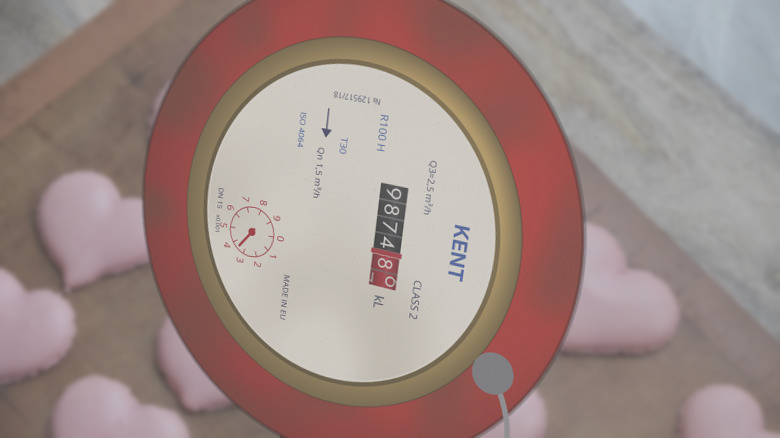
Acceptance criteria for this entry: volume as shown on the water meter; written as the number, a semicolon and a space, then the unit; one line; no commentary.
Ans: 9874.863; kL
